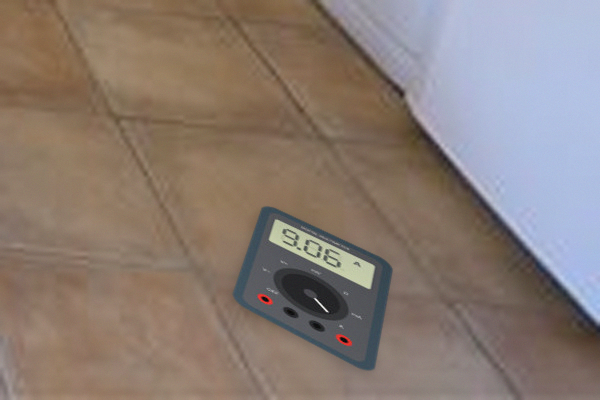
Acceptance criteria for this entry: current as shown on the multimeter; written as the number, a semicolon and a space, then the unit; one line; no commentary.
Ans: 9.06; A
